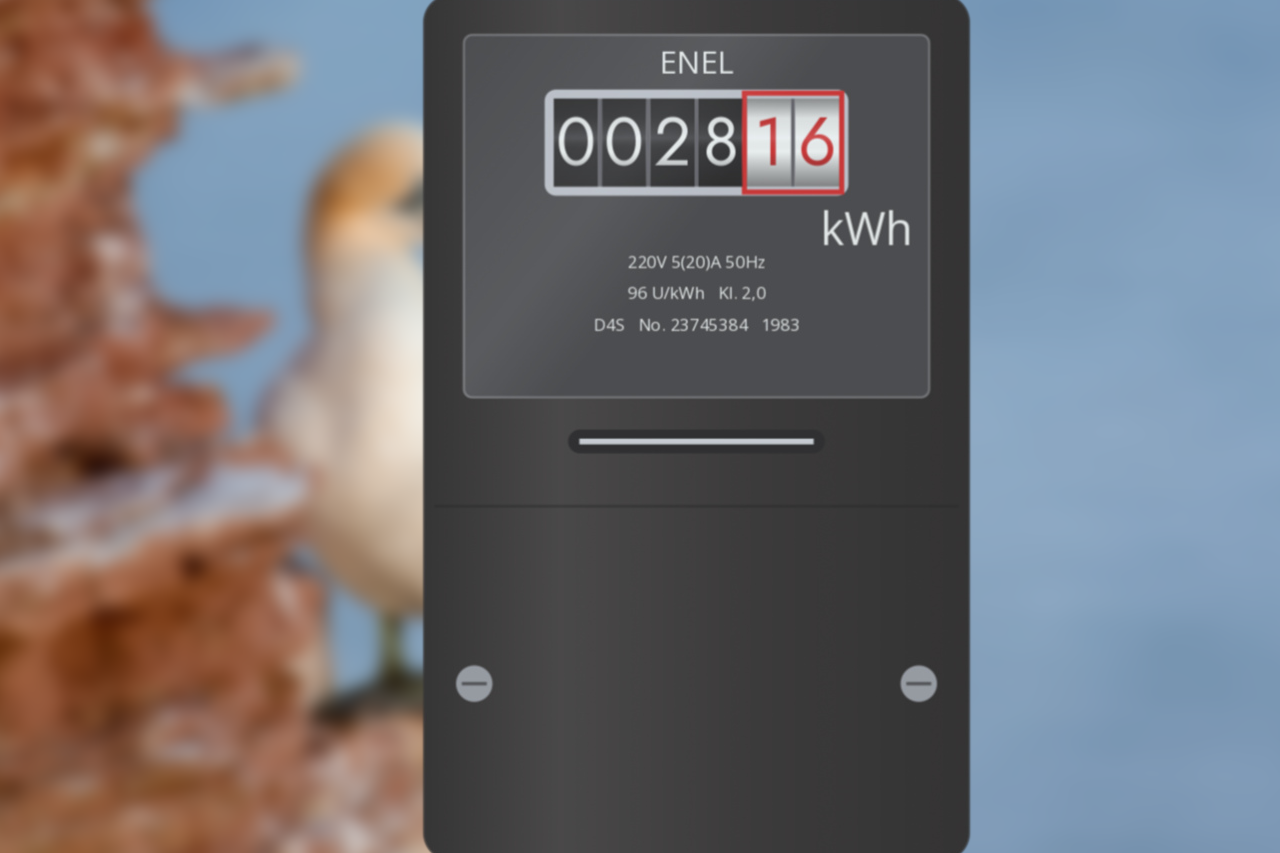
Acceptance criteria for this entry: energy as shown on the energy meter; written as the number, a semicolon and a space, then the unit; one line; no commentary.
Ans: 28.16; kWh
